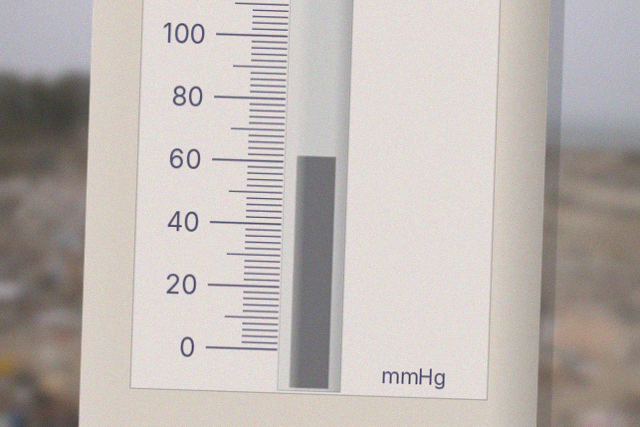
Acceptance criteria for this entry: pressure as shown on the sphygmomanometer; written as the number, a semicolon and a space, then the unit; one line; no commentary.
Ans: 62; mmHg
